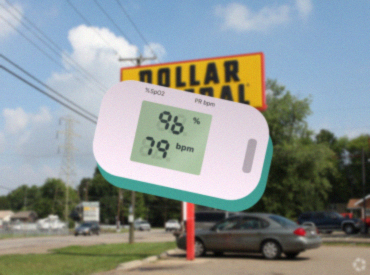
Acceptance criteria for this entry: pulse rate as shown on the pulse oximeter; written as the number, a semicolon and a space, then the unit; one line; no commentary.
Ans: 79; bpm
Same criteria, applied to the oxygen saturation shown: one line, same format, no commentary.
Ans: 96; %
